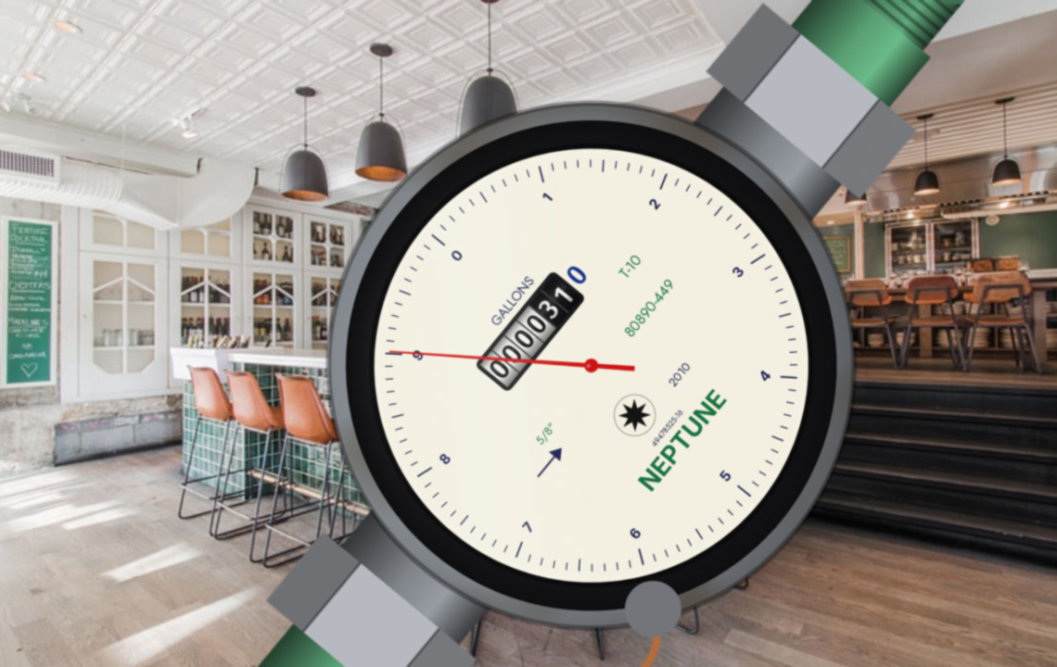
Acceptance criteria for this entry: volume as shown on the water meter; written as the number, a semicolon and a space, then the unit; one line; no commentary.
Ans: 309.0; gal
